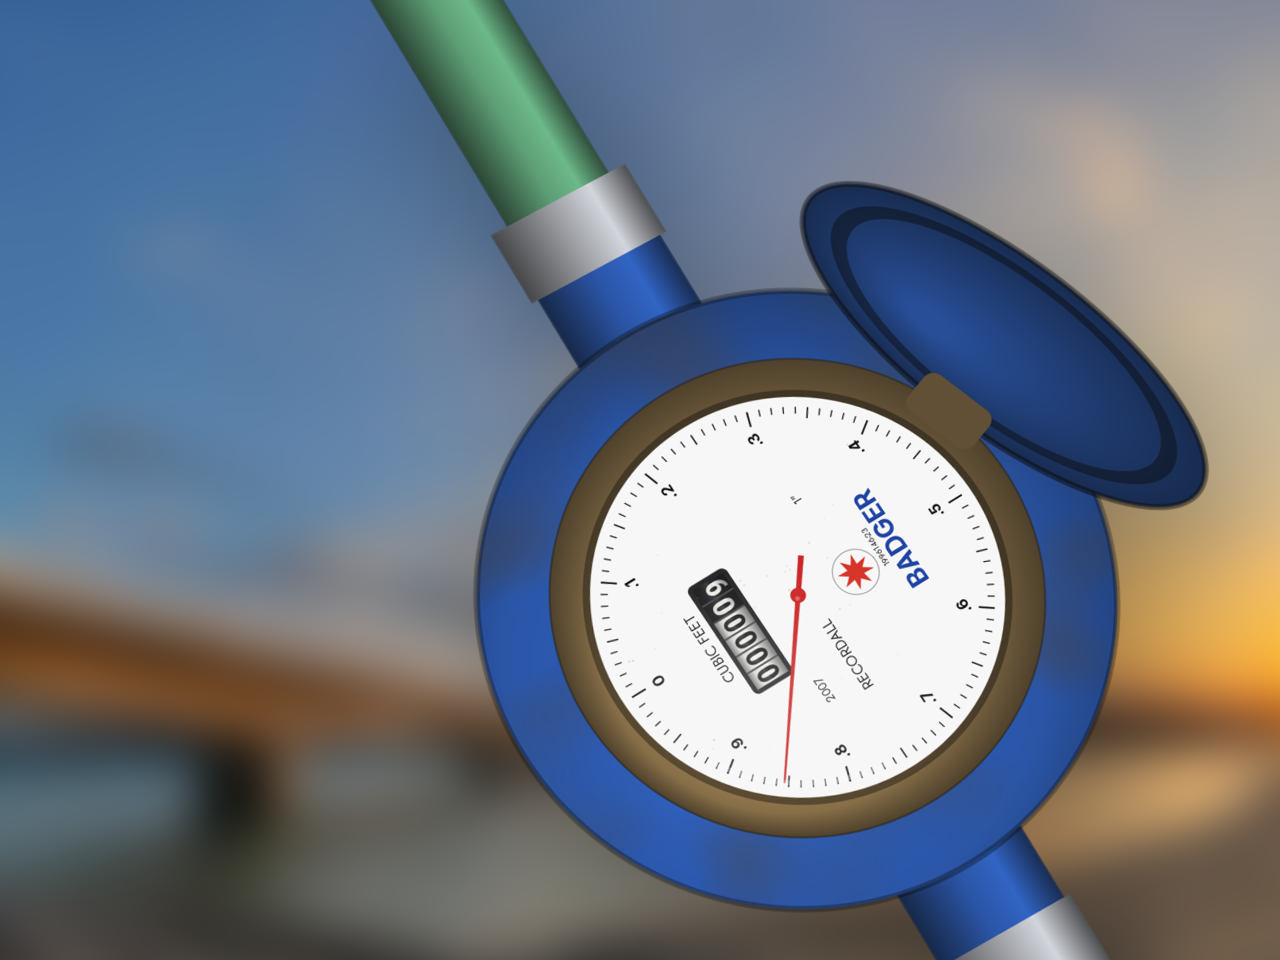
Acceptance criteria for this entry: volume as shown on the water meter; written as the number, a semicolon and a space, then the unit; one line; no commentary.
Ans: 8.85; ft³
